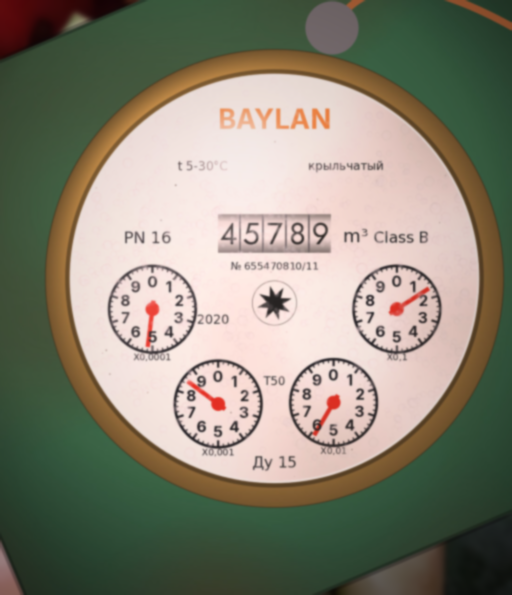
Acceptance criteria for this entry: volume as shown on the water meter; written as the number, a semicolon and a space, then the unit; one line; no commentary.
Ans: 45789.1585; m³
